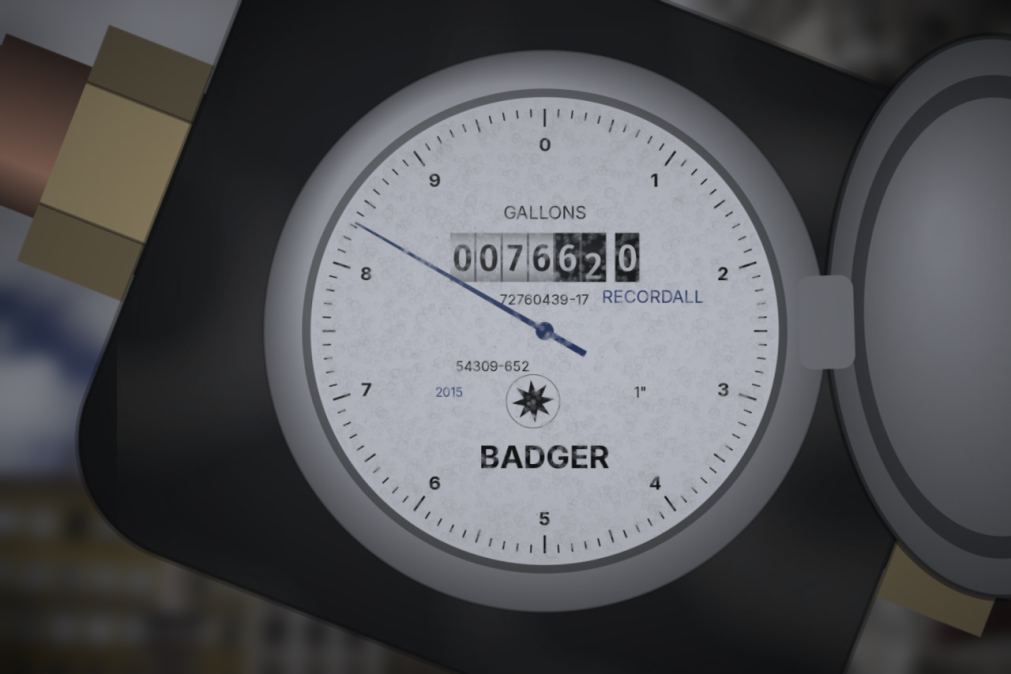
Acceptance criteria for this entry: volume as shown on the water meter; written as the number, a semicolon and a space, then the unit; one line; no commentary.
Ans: 76618.3; gal
